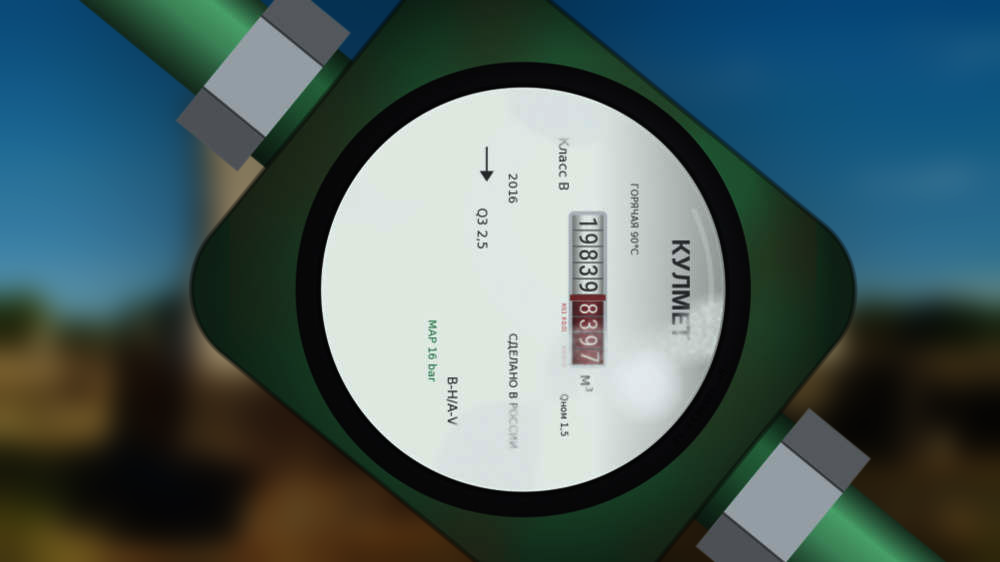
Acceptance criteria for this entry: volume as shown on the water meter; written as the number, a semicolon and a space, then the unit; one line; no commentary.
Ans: 19839.8397; m³
